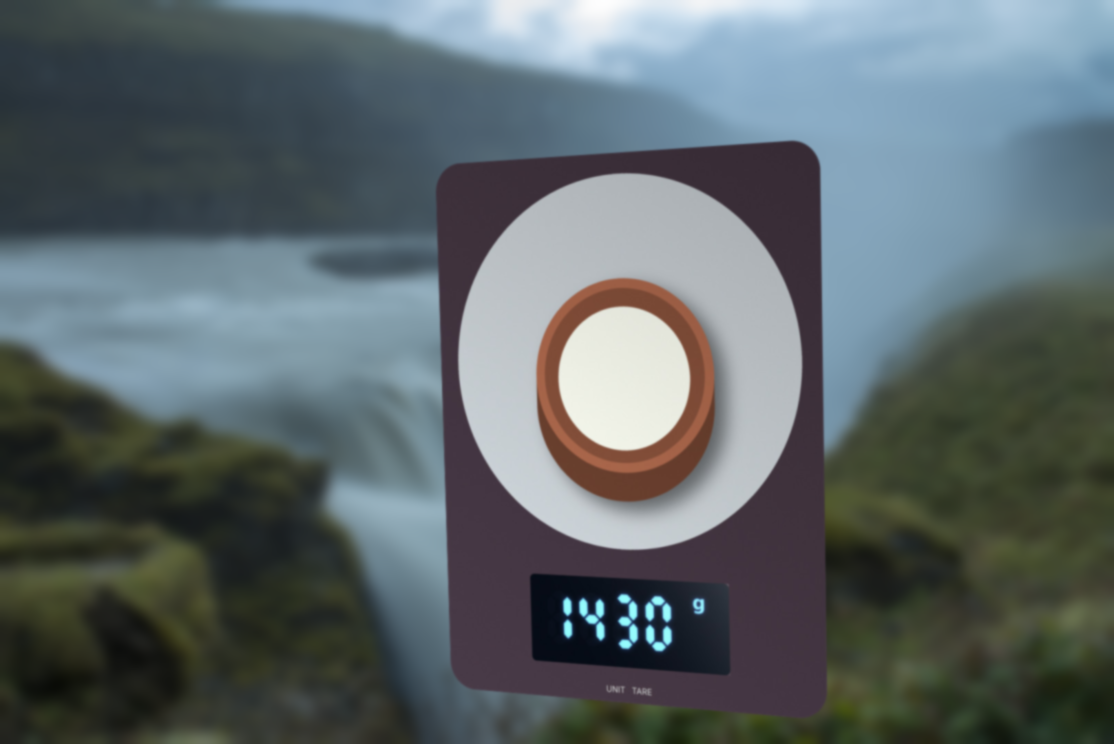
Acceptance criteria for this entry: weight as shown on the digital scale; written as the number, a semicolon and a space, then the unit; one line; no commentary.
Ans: 1430; g
